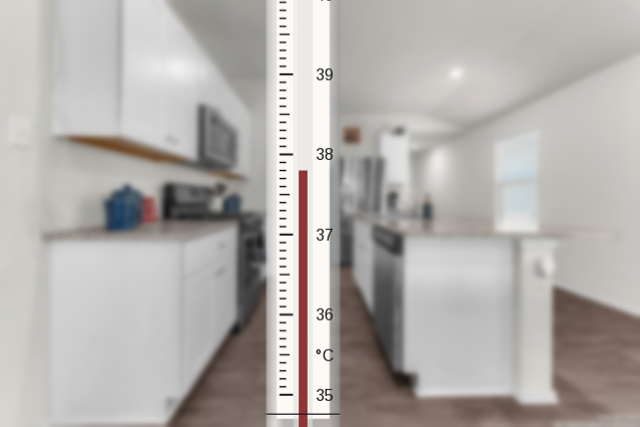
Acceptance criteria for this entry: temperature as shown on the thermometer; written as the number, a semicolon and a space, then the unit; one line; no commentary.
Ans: 37.8; °C
